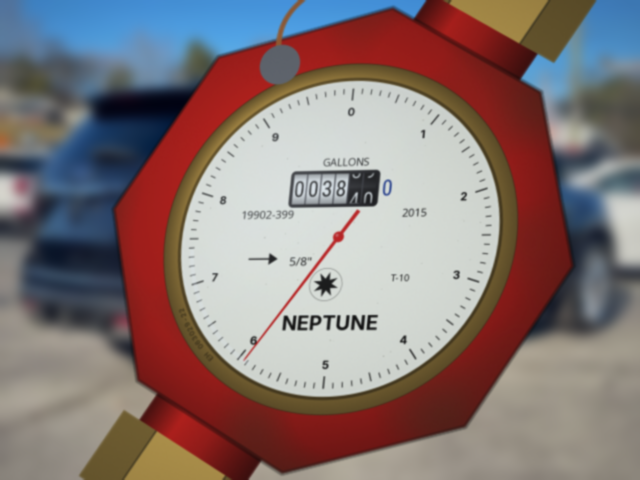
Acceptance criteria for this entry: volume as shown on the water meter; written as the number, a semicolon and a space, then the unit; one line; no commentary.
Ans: 38395.9; gal
